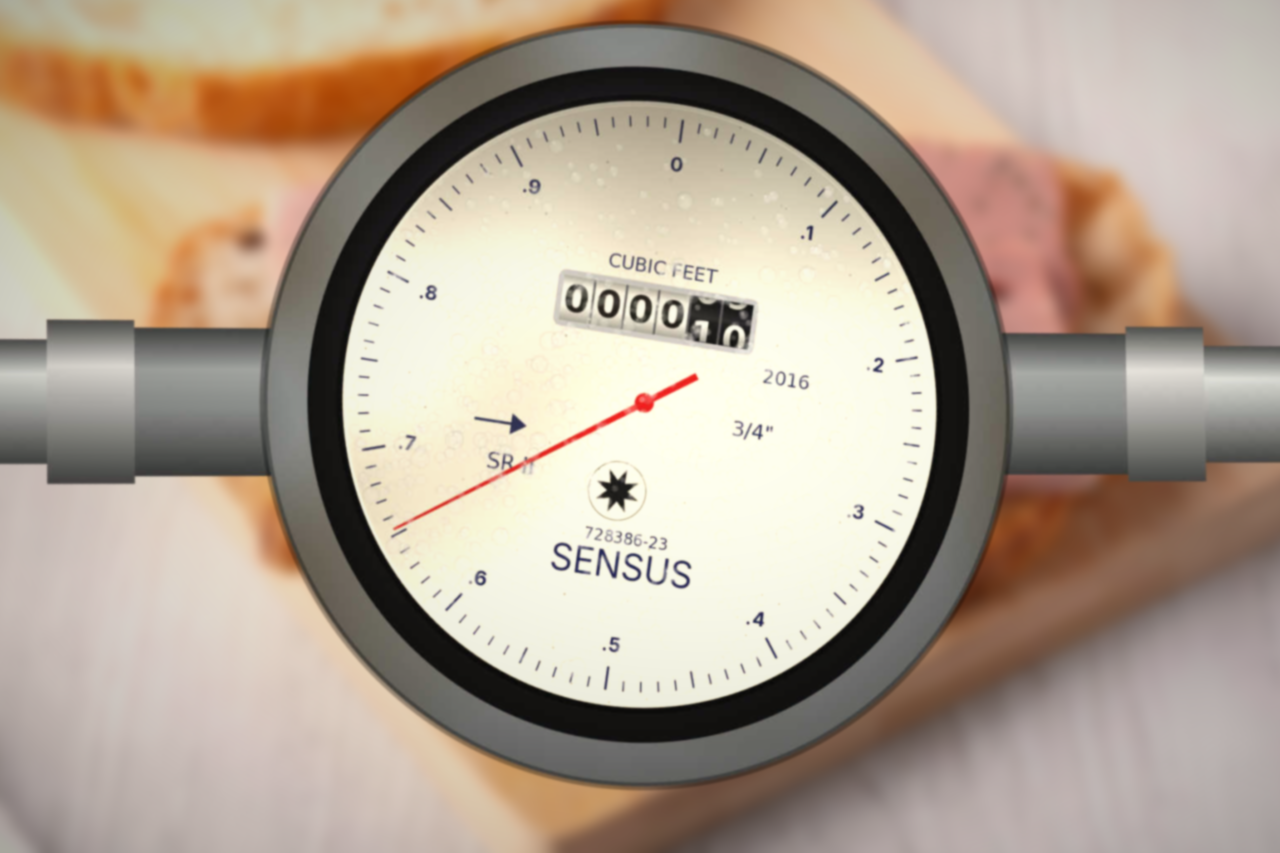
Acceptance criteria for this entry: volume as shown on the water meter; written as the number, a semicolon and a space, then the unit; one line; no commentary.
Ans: 9.65; ft³
